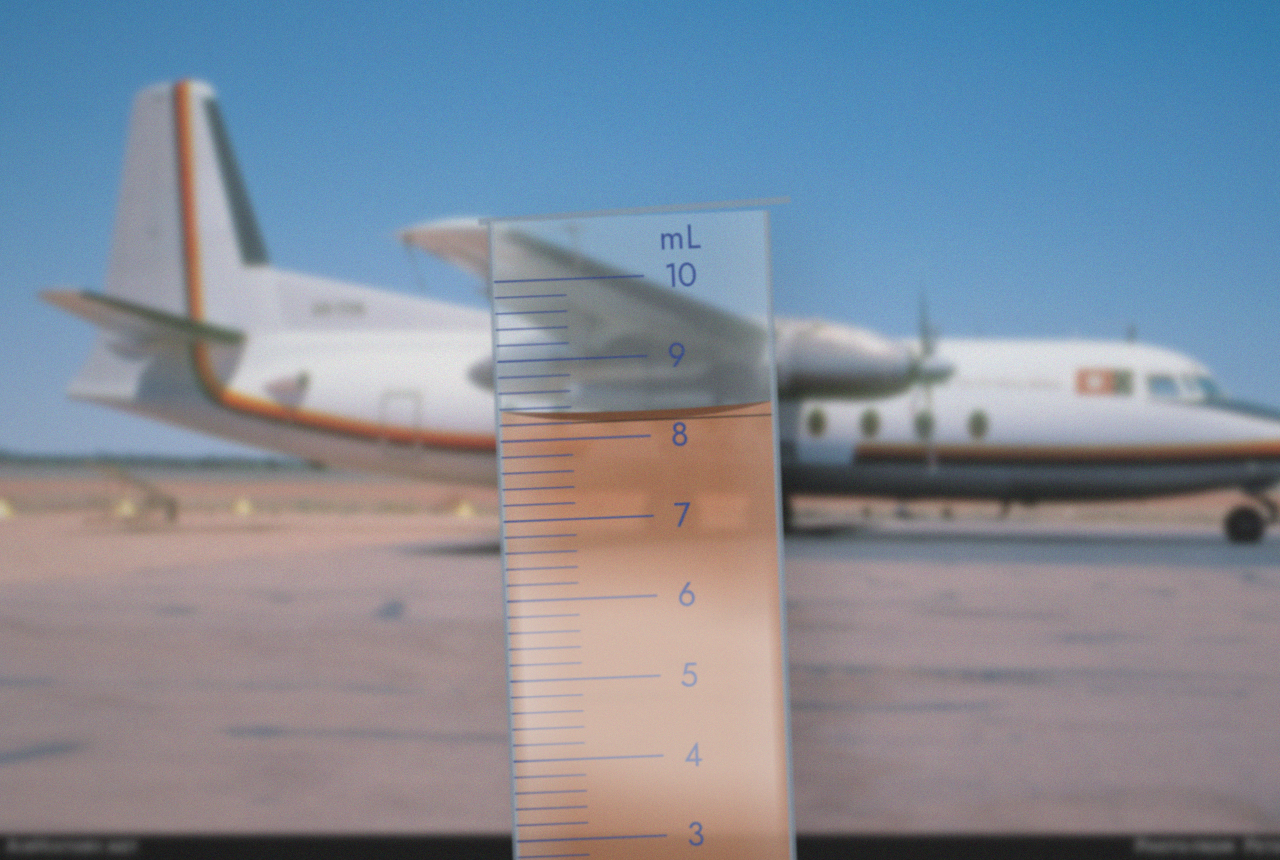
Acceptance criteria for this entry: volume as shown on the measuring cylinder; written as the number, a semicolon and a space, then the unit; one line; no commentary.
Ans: 8.2; mL
